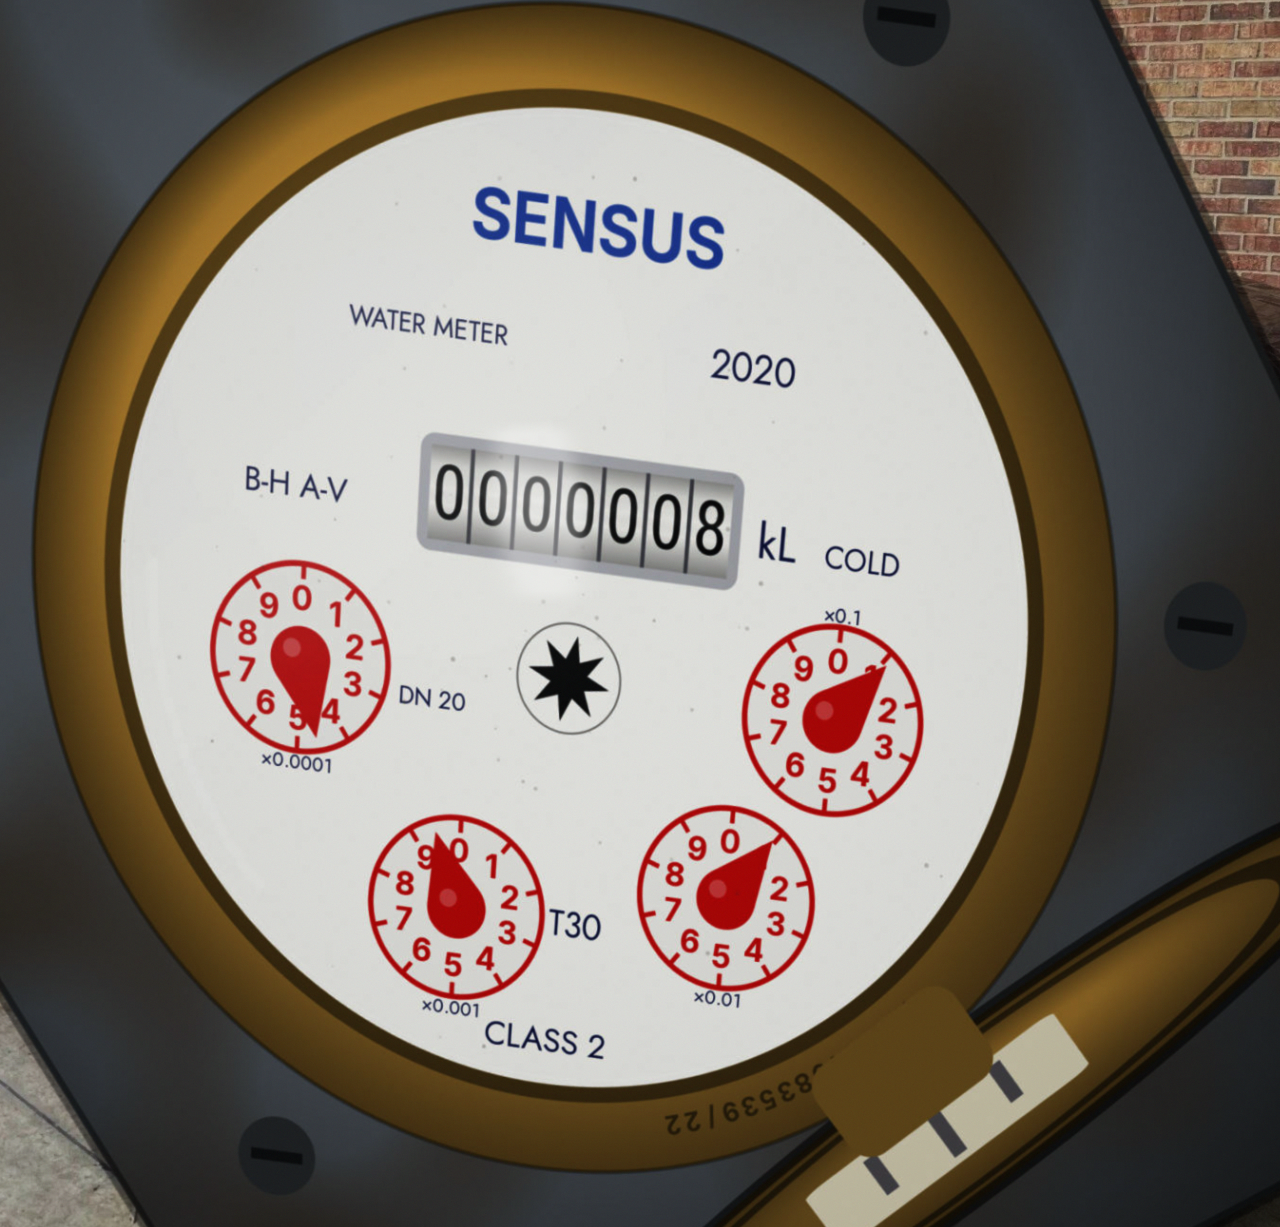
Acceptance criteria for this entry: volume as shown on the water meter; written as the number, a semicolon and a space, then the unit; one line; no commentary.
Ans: 8.1094; kL
